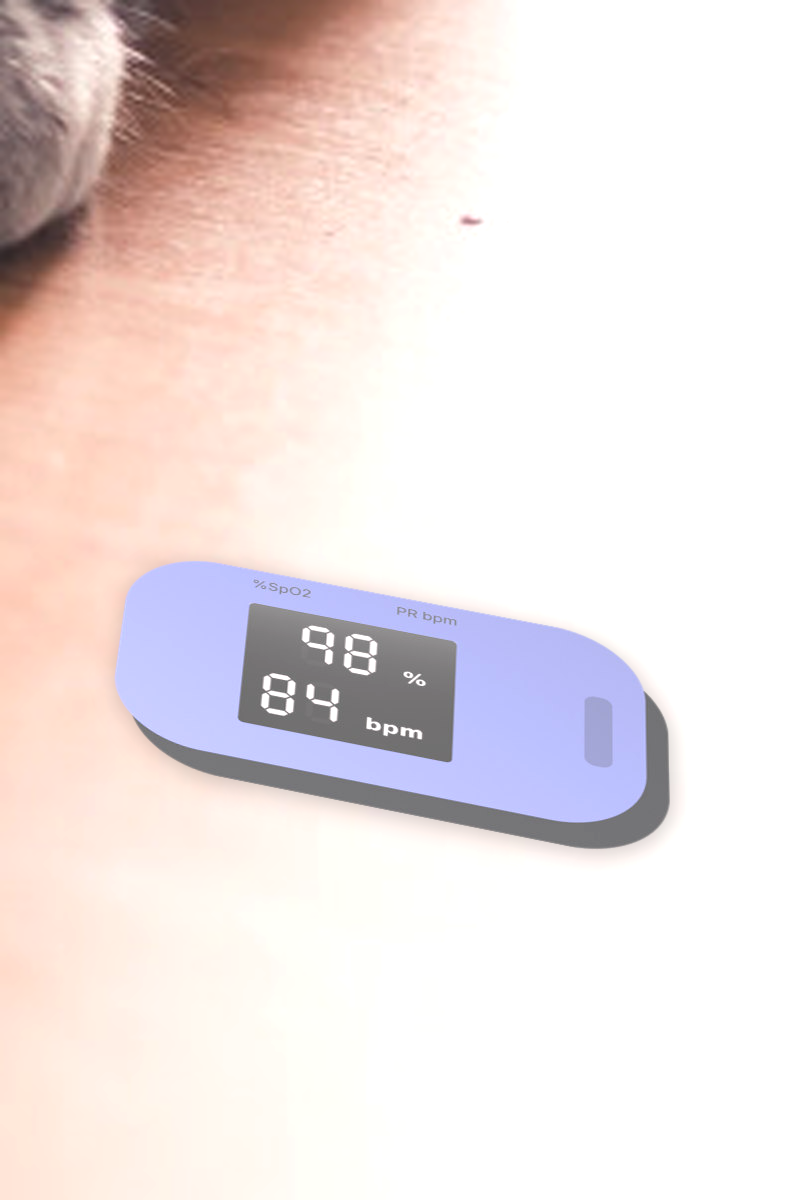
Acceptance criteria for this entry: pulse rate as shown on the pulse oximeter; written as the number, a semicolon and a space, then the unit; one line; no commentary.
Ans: 84; bpm
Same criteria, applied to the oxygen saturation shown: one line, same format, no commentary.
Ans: 98; %
